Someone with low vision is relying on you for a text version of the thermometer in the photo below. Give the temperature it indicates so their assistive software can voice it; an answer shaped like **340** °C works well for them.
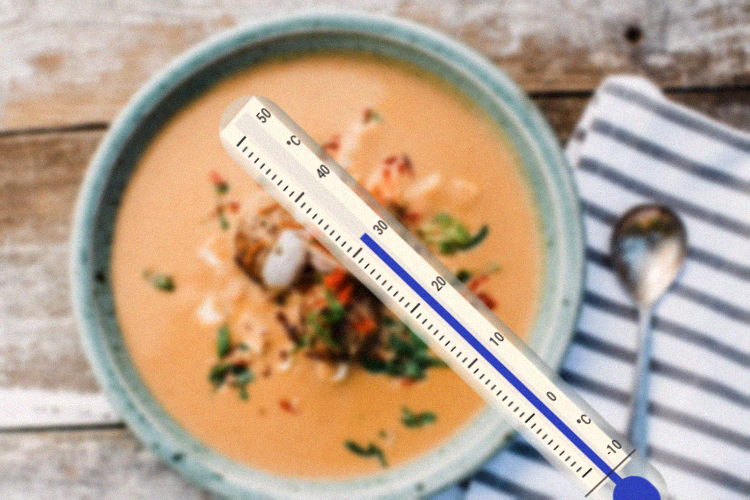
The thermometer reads **31** °C
